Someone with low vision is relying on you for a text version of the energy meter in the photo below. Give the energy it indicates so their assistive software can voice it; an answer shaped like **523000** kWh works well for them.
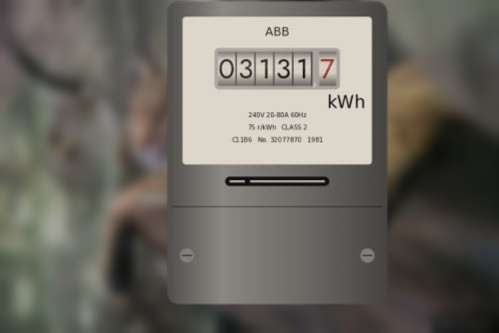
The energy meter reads **3131.7** kWh
